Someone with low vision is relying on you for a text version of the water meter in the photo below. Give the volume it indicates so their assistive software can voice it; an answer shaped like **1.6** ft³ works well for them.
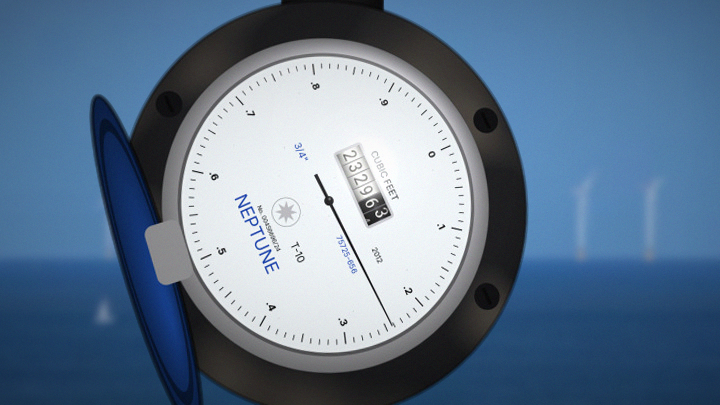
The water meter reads **232963.24** ft³
